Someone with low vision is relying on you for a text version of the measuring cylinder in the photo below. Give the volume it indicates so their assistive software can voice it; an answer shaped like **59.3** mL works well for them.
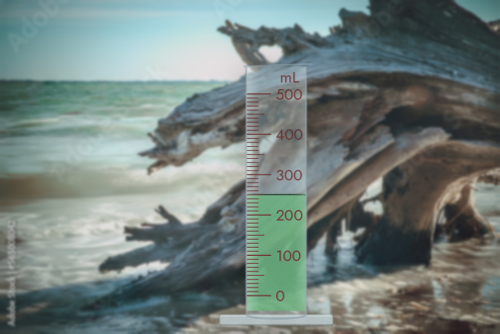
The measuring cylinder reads **250** mL
